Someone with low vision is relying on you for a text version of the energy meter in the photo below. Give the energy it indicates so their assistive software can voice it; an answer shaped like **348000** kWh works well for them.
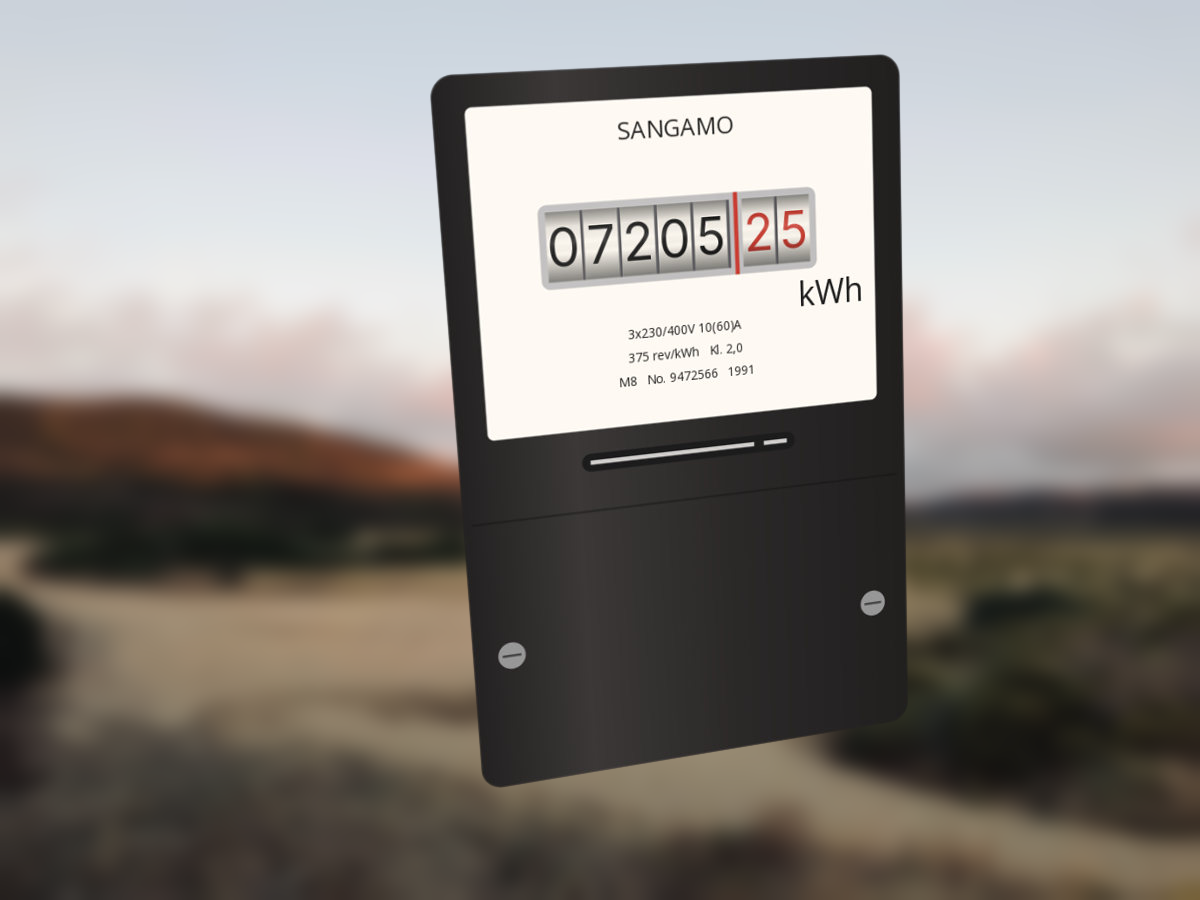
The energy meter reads **7205.25** kWh
